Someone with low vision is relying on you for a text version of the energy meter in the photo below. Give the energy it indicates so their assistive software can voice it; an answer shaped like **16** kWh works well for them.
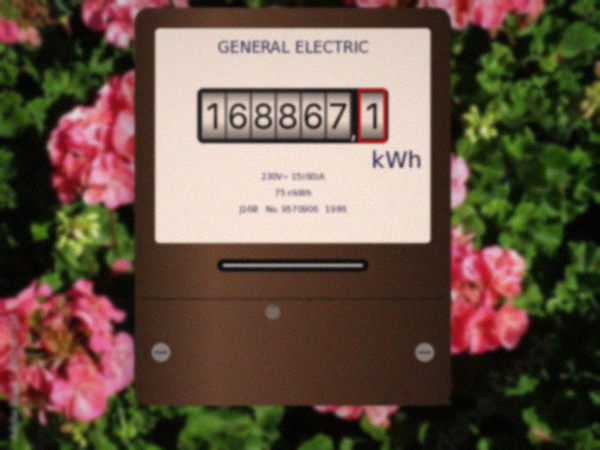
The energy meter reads **168867.1** kWh
